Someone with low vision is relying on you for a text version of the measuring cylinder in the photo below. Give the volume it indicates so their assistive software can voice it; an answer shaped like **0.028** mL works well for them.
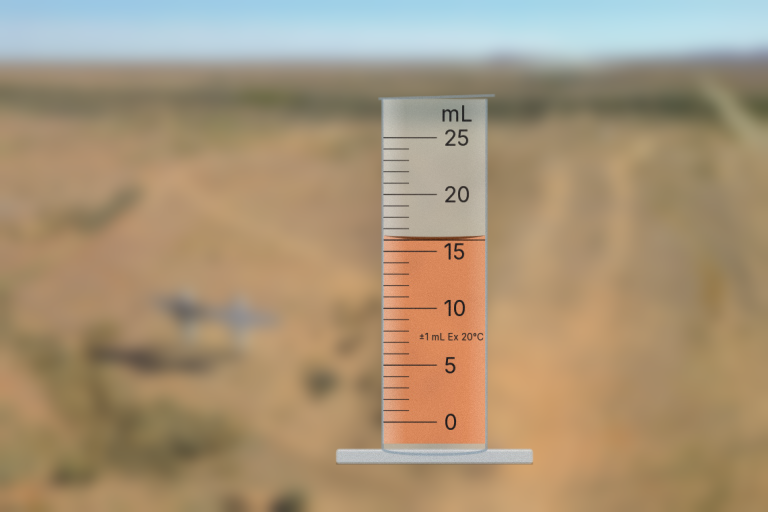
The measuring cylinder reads **16** mL
